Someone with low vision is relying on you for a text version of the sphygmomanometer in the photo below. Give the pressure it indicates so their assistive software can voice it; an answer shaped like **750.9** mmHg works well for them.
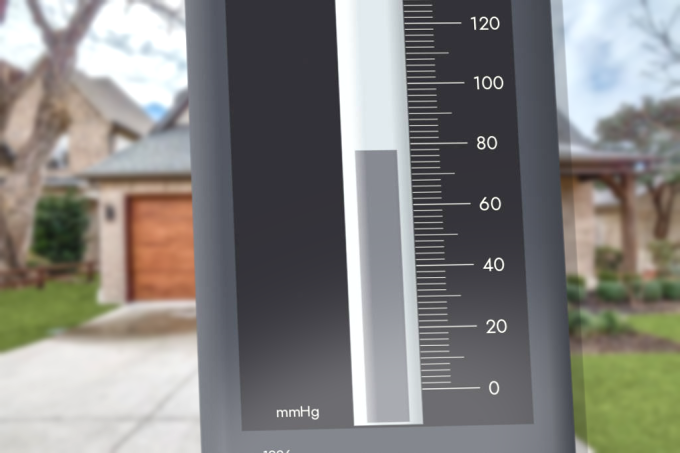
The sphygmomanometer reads **78** mmHg
